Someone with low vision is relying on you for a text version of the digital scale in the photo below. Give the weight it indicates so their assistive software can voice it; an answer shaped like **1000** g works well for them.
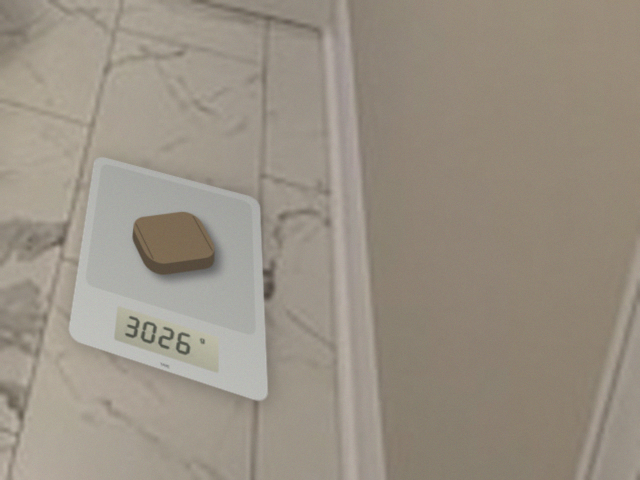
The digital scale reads **3026** g
